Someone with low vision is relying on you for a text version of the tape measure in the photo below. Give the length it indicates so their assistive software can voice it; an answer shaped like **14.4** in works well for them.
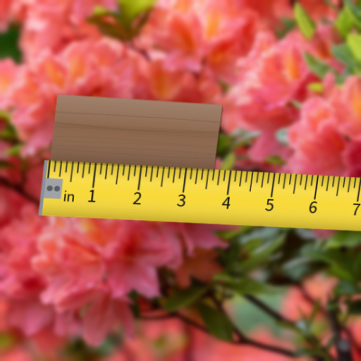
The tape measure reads **3.625** in
